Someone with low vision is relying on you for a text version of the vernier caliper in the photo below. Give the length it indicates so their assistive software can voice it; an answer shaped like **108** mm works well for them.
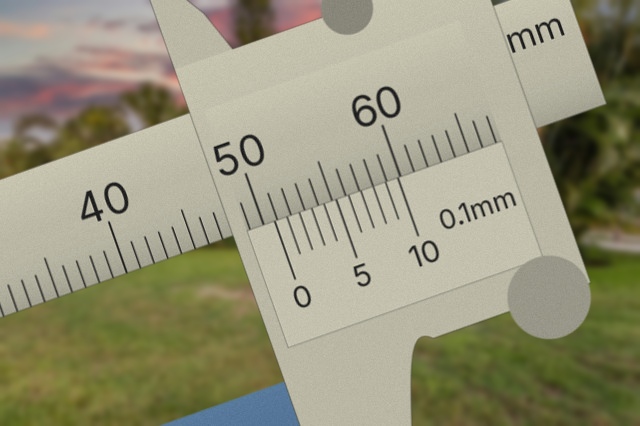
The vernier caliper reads **50.8** mm
